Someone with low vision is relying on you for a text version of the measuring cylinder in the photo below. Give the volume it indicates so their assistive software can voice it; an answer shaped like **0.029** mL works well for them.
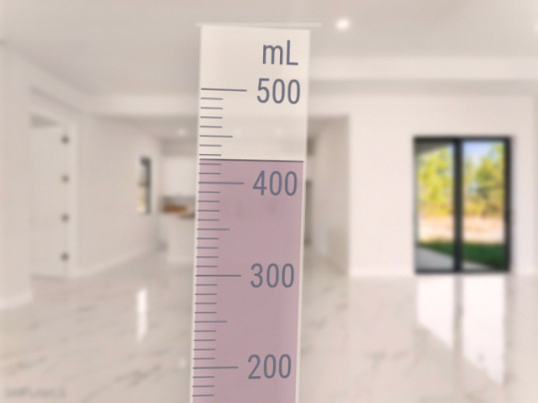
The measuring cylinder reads **425** mL
